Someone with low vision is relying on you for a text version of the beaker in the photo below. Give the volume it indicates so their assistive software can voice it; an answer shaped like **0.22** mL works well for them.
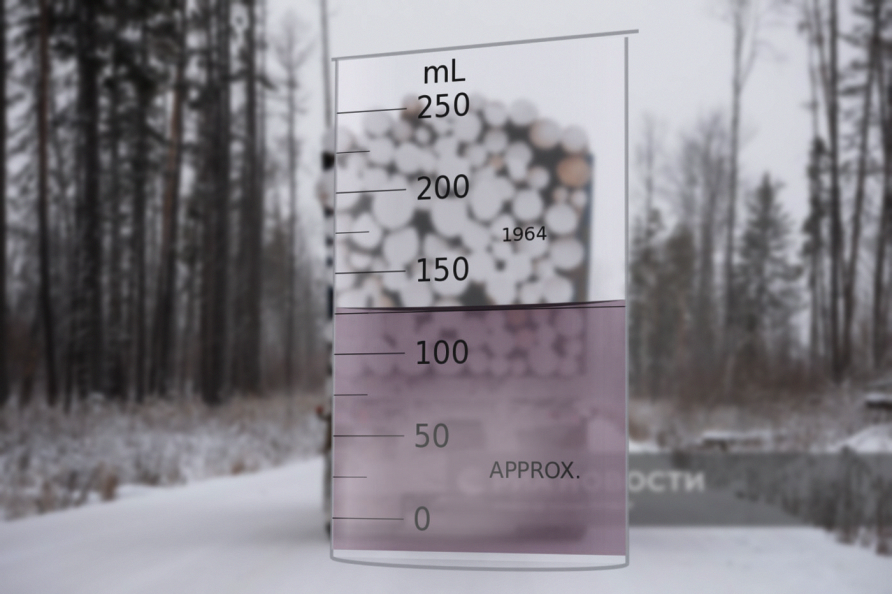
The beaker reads **125** mL
